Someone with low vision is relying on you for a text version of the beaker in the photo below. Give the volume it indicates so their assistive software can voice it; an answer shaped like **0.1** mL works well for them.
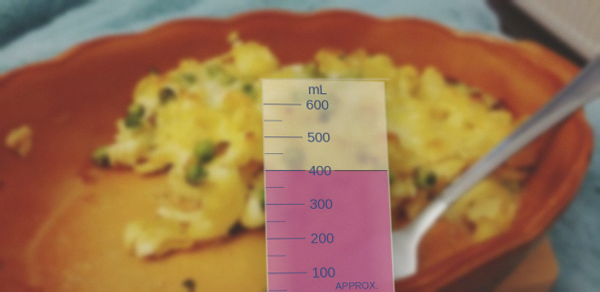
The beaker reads **400** mL
